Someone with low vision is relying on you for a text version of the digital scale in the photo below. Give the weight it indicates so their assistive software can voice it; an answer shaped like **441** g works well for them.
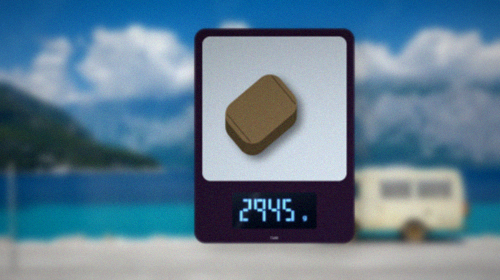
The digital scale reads **2945** g
